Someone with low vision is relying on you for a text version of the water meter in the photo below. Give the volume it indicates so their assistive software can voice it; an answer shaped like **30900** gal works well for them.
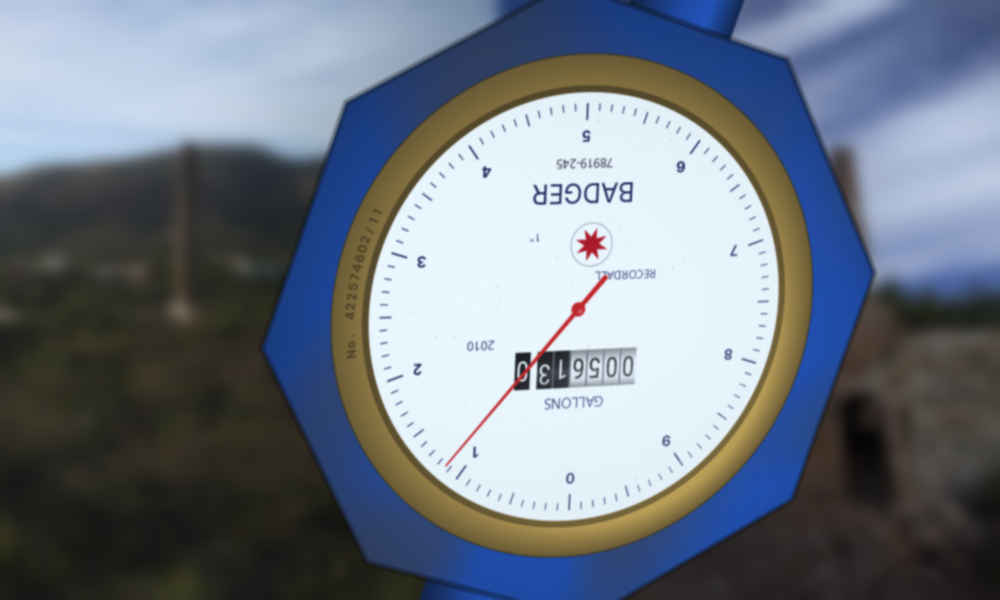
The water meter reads **56131.1** gal
